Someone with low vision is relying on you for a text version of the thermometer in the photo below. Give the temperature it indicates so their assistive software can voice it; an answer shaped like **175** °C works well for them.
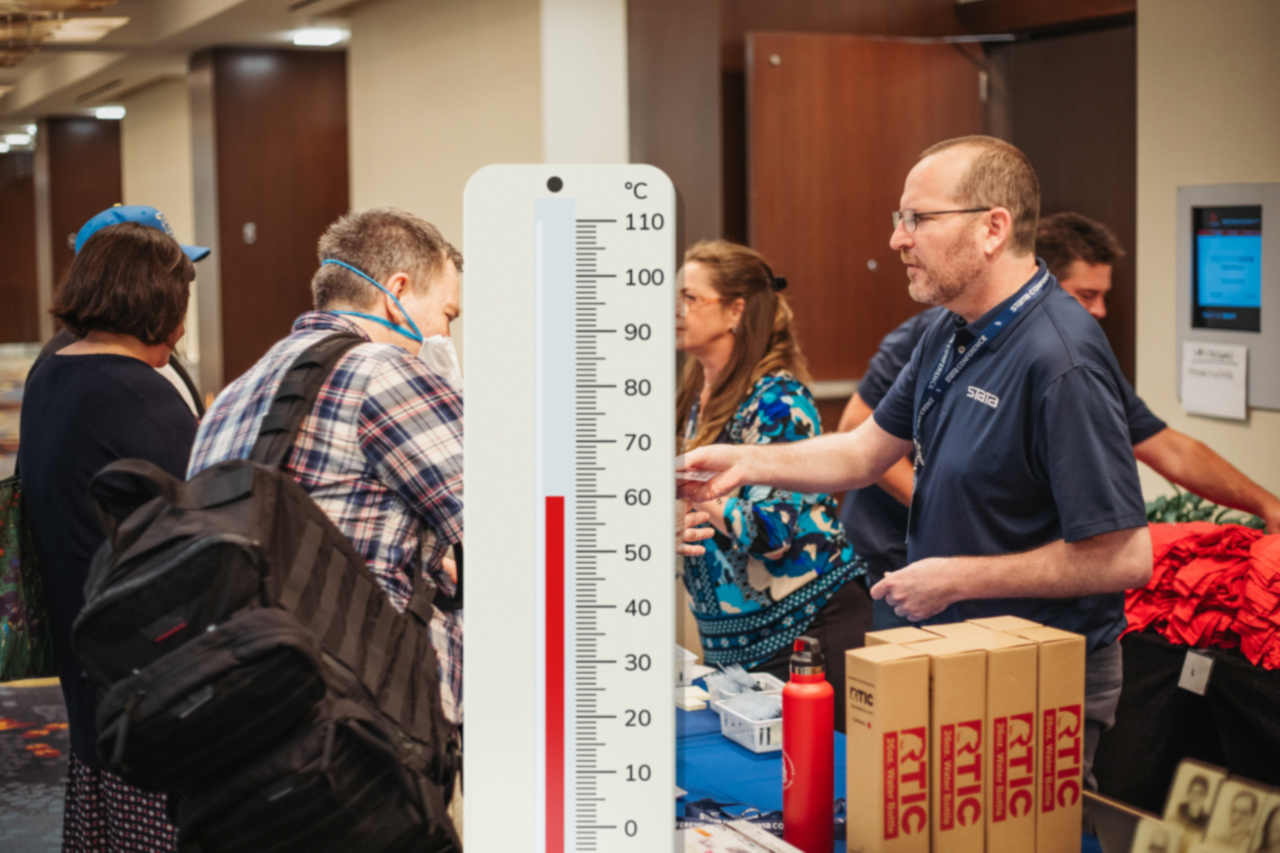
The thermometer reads **60** °C
